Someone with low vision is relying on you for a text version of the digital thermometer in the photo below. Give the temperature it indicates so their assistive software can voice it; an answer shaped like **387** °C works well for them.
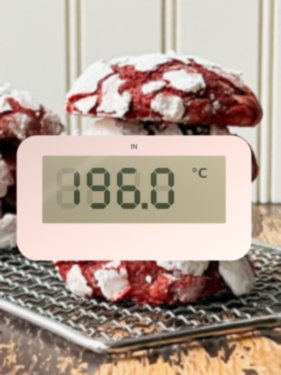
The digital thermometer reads **196.0** °C
